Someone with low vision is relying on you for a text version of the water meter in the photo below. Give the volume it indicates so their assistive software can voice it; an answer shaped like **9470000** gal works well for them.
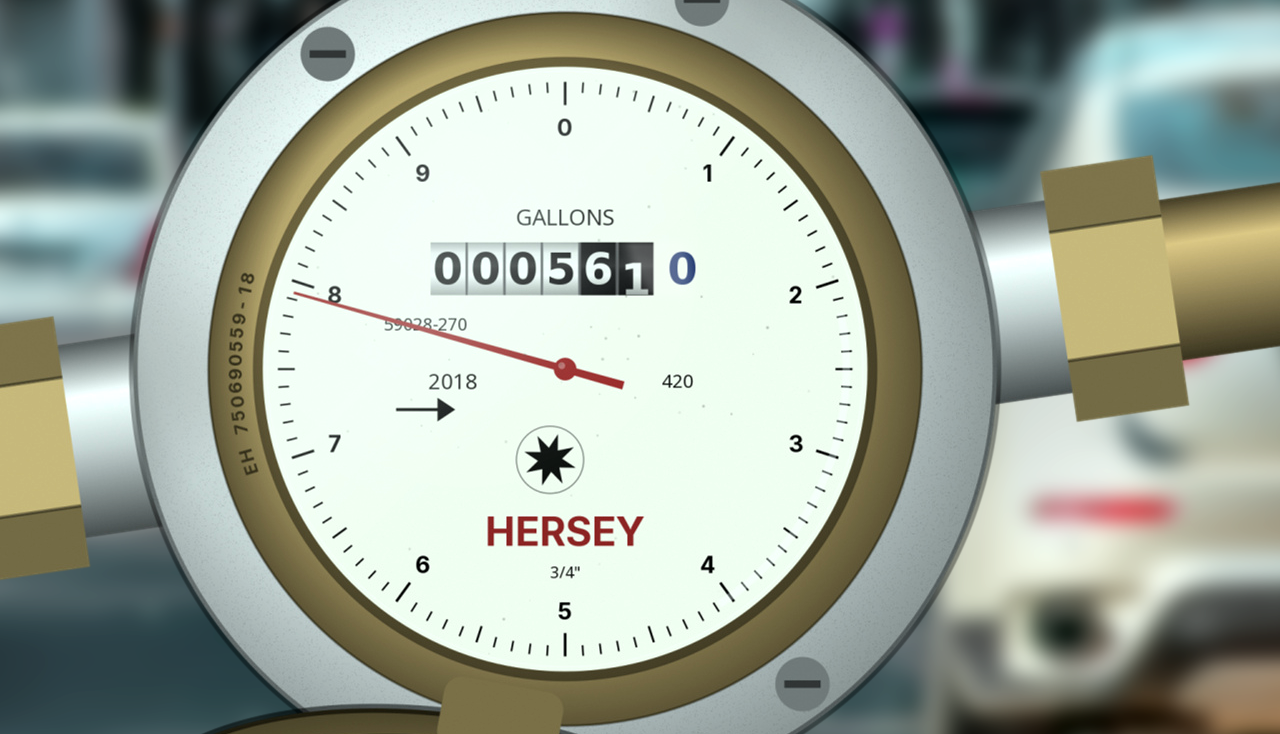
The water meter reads **5607.9** gal
